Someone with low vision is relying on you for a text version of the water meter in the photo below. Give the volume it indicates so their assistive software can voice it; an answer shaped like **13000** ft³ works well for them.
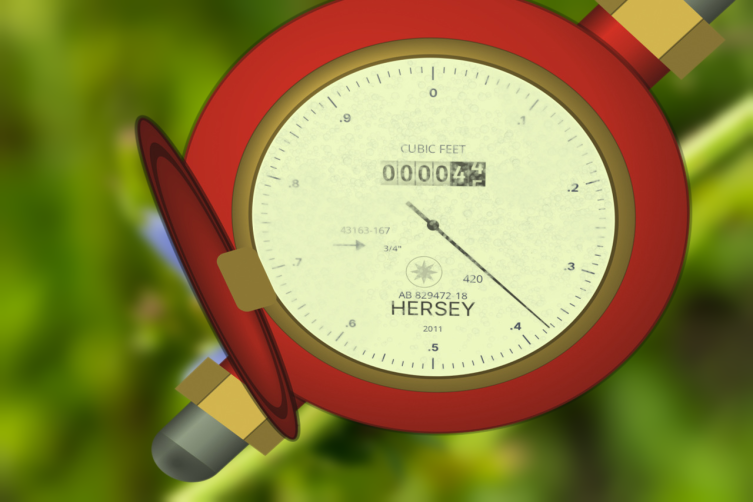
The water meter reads **44.37** ft³
